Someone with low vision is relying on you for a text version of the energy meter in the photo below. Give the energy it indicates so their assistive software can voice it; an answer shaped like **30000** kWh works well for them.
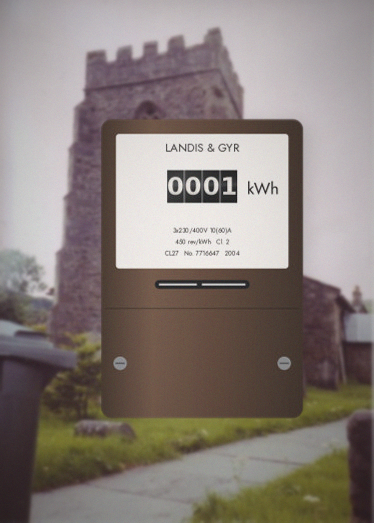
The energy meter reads **1** kWh
